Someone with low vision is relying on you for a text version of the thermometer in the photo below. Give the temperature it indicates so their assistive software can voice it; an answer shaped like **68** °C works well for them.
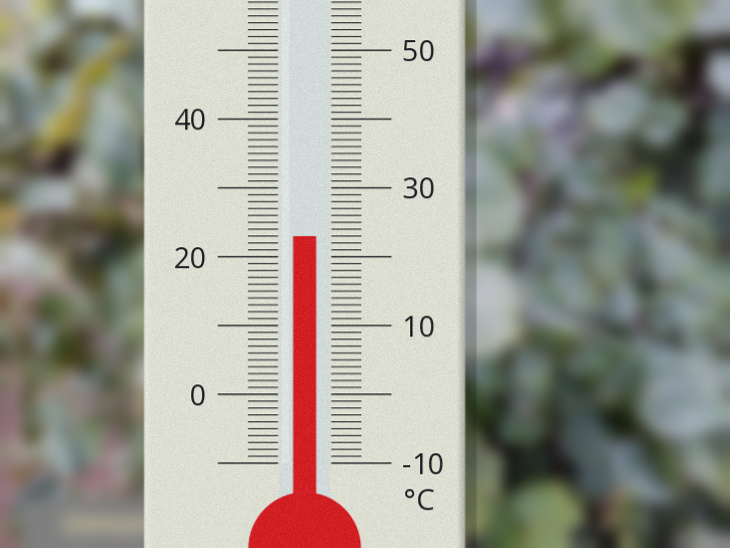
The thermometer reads **23** °C
